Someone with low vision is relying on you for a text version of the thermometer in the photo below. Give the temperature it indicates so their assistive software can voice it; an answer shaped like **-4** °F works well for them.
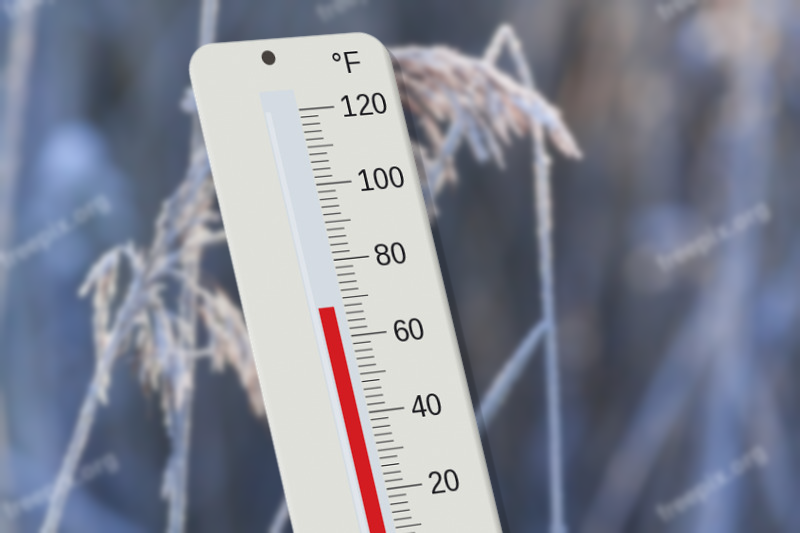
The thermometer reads **68** °F
